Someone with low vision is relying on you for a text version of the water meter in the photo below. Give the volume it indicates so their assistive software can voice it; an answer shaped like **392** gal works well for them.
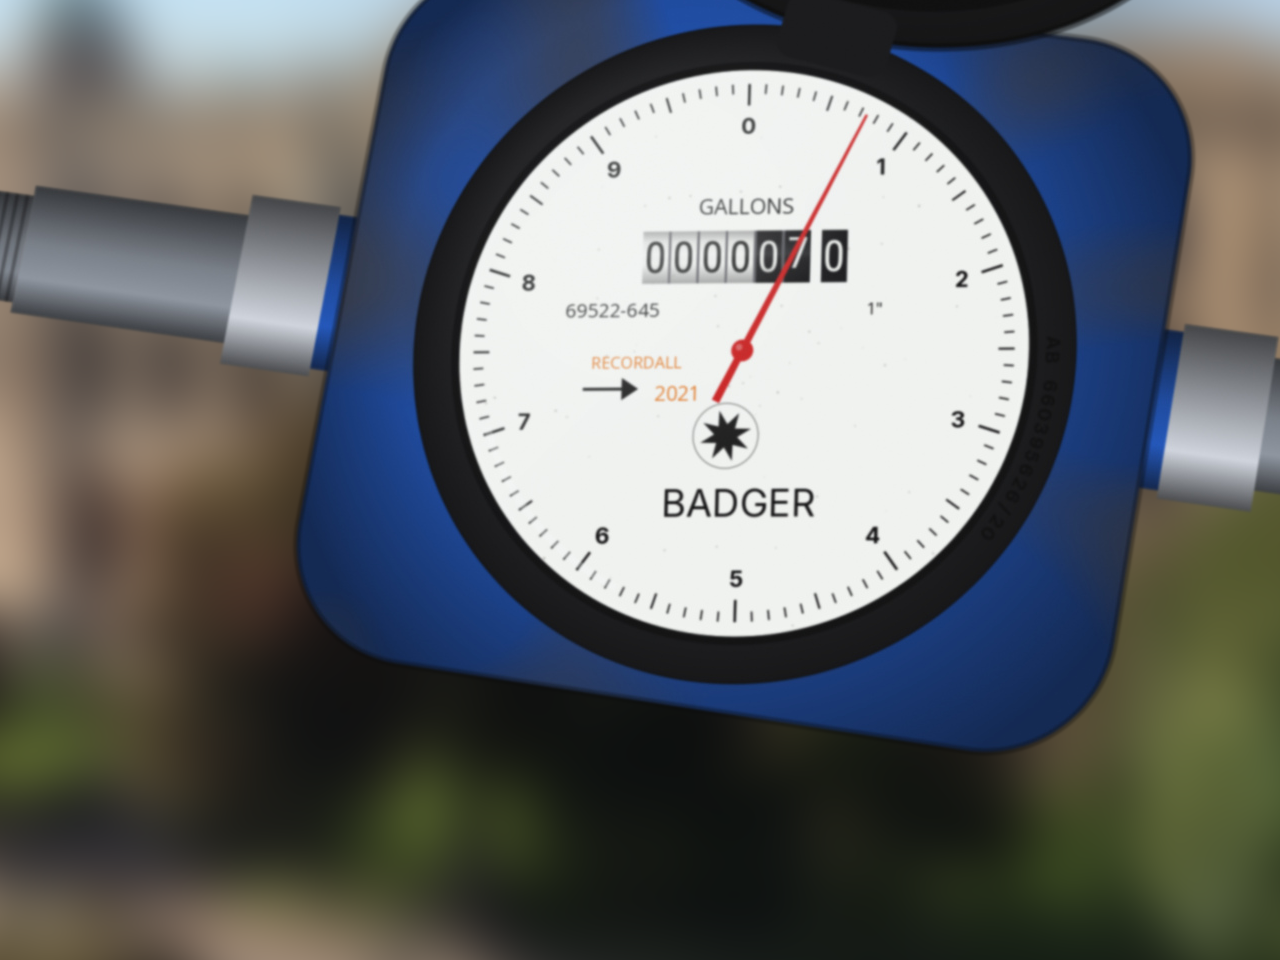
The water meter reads **70.7** gal
